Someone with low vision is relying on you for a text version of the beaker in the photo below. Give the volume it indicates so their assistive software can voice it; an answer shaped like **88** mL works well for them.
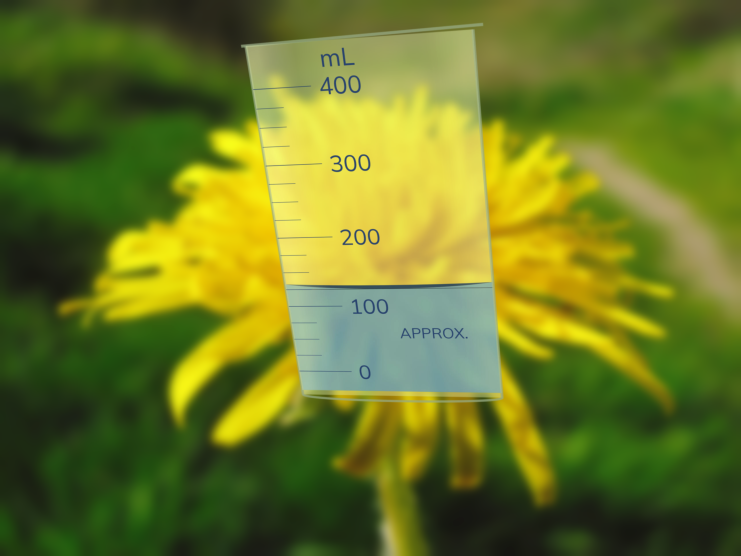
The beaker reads **125** mL
